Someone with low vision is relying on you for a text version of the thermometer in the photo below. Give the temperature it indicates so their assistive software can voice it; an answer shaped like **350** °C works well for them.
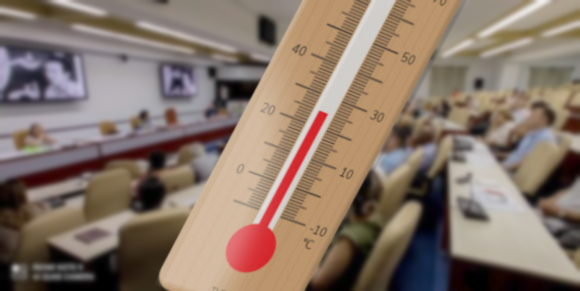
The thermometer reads **25** °C
